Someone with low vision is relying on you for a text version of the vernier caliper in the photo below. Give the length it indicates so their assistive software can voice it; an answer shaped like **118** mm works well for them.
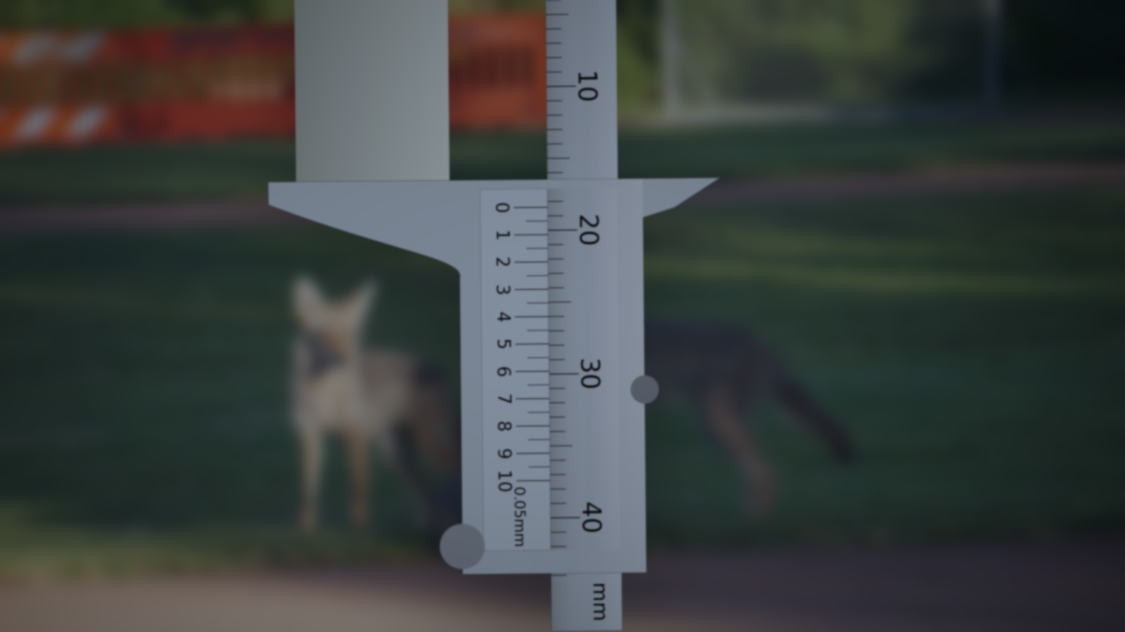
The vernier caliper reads **18.4** mm
